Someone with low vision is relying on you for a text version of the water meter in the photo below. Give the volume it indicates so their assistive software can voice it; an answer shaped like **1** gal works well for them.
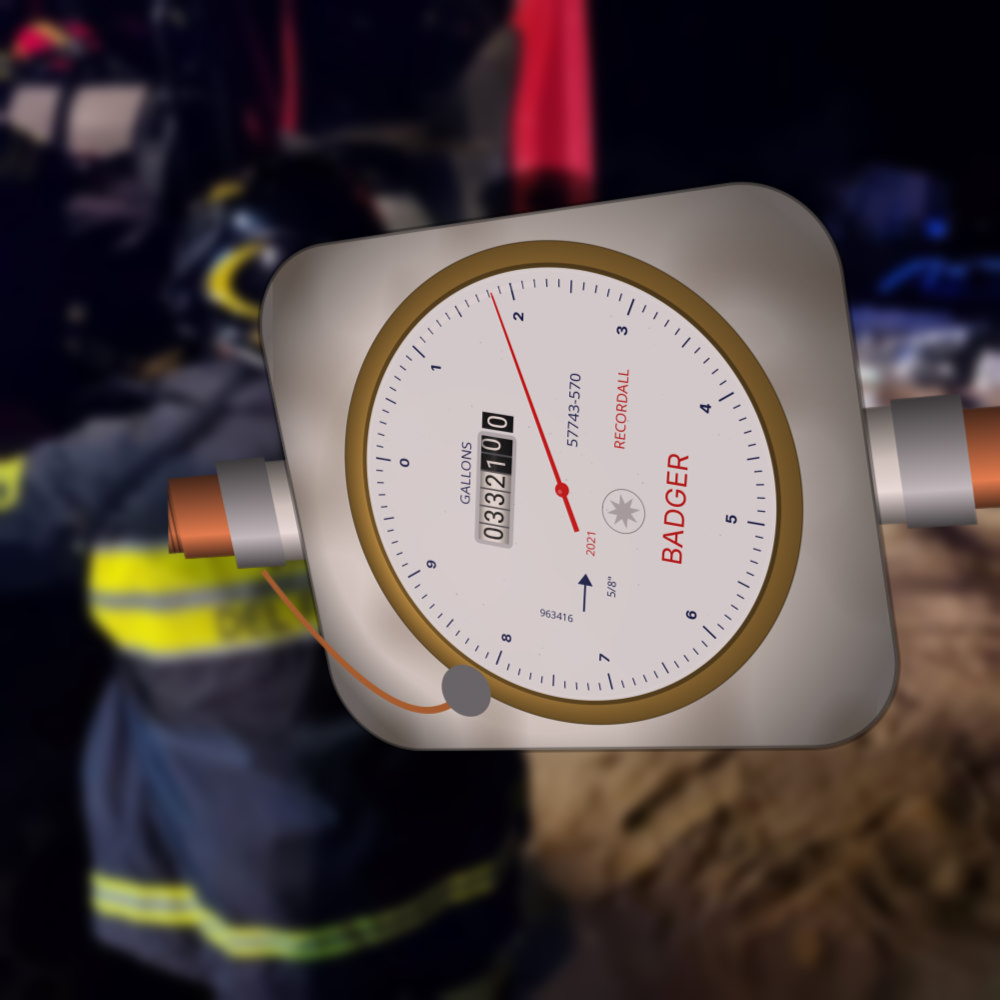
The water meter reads **332101.8** gal
